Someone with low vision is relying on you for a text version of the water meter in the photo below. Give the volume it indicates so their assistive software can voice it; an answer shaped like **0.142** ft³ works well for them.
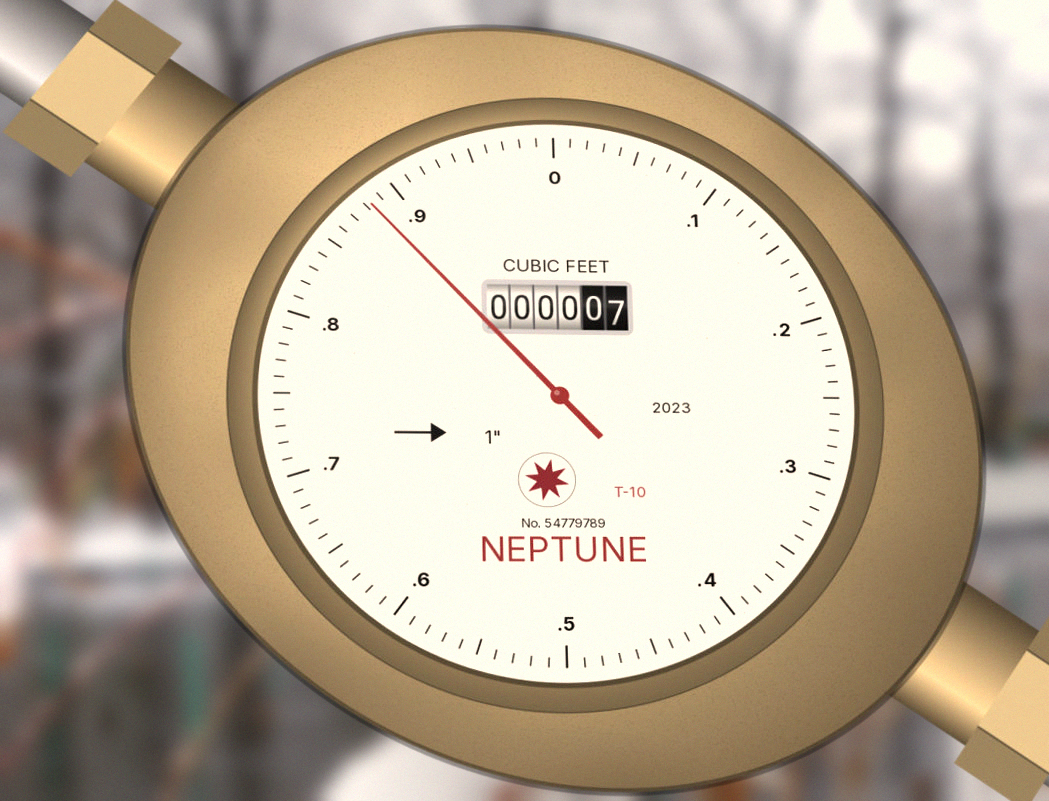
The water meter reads **6.88** ft³
